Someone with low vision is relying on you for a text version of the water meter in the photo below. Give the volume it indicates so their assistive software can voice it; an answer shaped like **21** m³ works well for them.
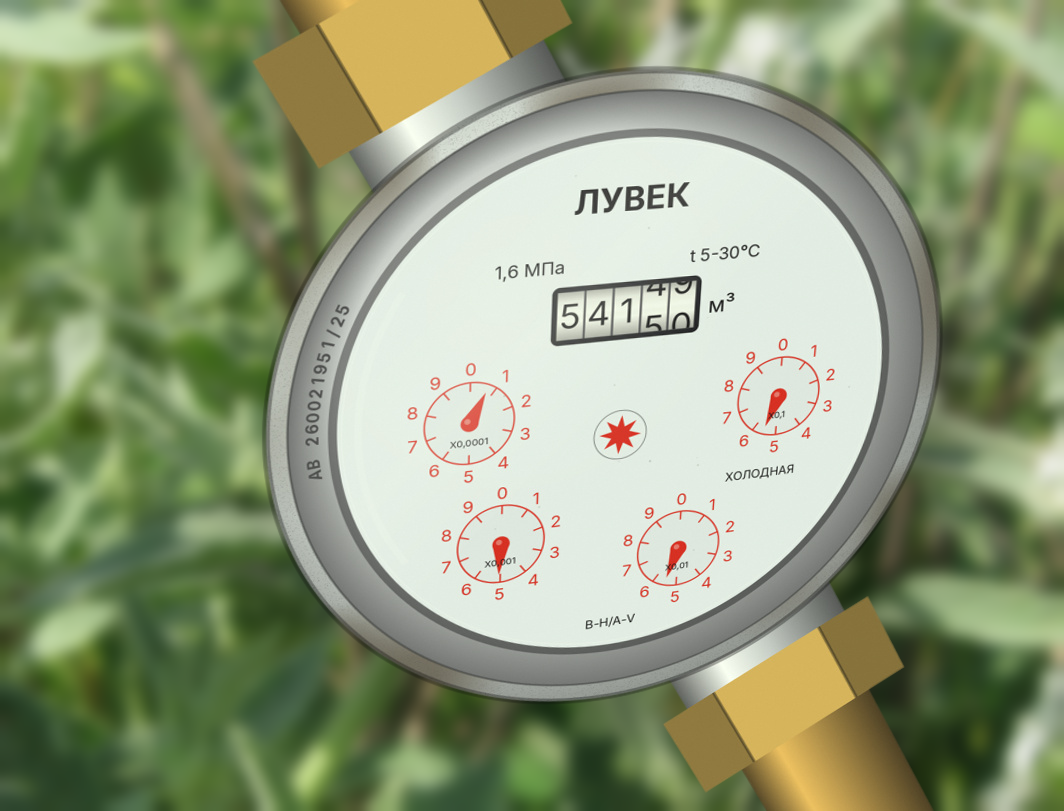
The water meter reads **54149.5550** m³
